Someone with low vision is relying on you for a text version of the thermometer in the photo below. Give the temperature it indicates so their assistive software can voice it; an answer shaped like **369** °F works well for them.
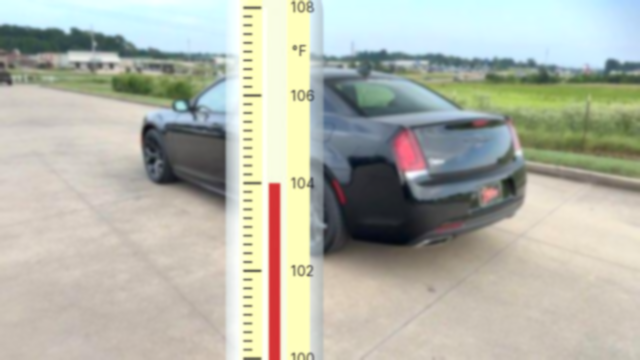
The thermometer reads **104** °F
